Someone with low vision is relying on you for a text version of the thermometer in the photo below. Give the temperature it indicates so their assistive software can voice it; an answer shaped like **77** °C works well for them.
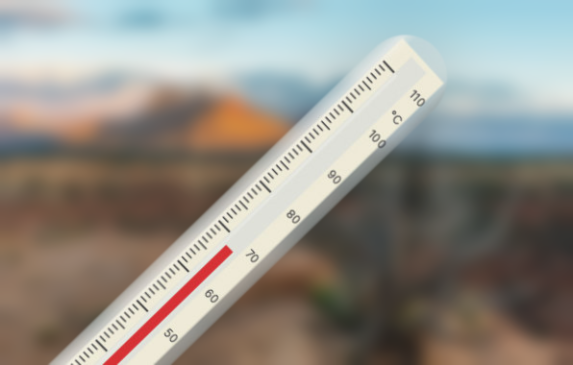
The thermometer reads **68** °C
